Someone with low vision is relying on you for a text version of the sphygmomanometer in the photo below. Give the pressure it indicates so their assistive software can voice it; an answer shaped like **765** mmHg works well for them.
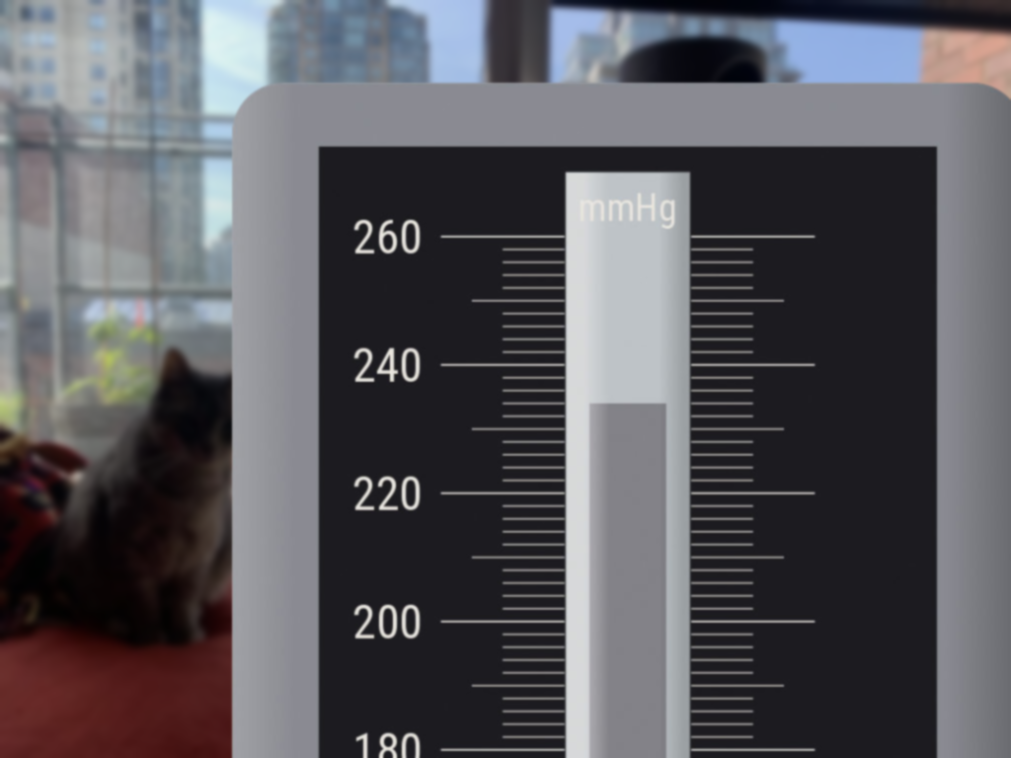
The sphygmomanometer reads **234** mmHg
